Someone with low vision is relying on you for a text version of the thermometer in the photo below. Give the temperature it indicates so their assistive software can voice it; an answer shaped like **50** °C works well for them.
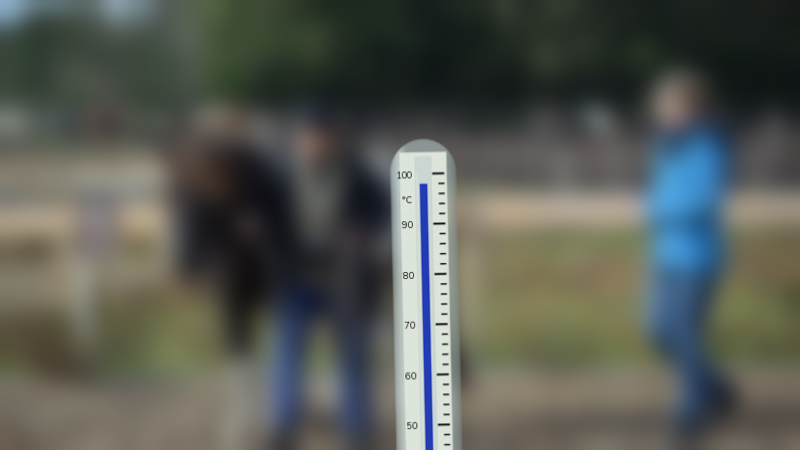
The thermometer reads **98** °C
